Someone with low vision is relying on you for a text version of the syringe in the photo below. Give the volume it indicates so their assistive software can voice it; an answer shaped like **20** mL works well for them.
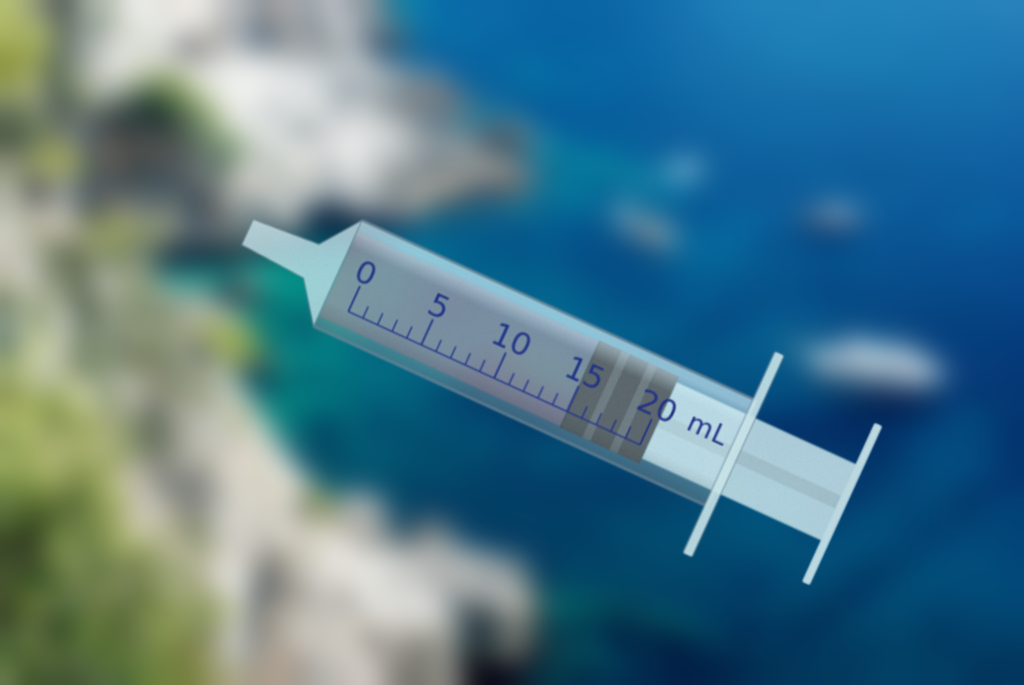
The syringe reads **15** mL
